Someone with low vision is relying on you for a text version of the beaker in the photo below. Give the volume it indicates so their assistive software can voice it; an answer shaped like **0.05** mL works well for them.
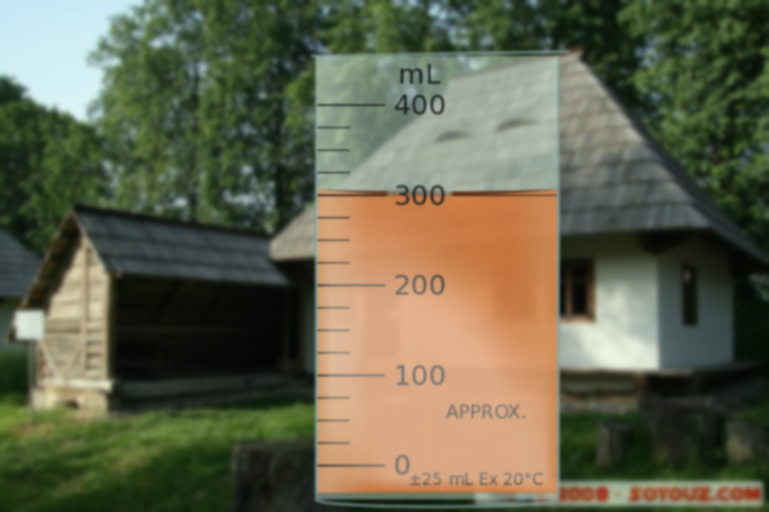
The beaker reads **300** mL
